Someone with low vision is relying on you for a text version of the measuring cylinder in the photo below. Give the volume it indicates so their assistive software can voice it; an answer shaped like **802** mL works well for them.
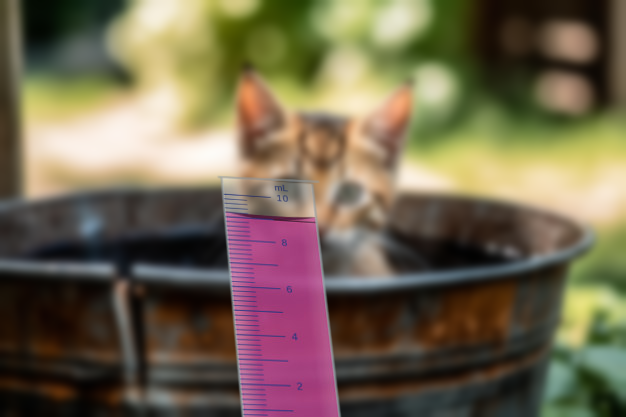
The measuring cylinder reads **9** mL
